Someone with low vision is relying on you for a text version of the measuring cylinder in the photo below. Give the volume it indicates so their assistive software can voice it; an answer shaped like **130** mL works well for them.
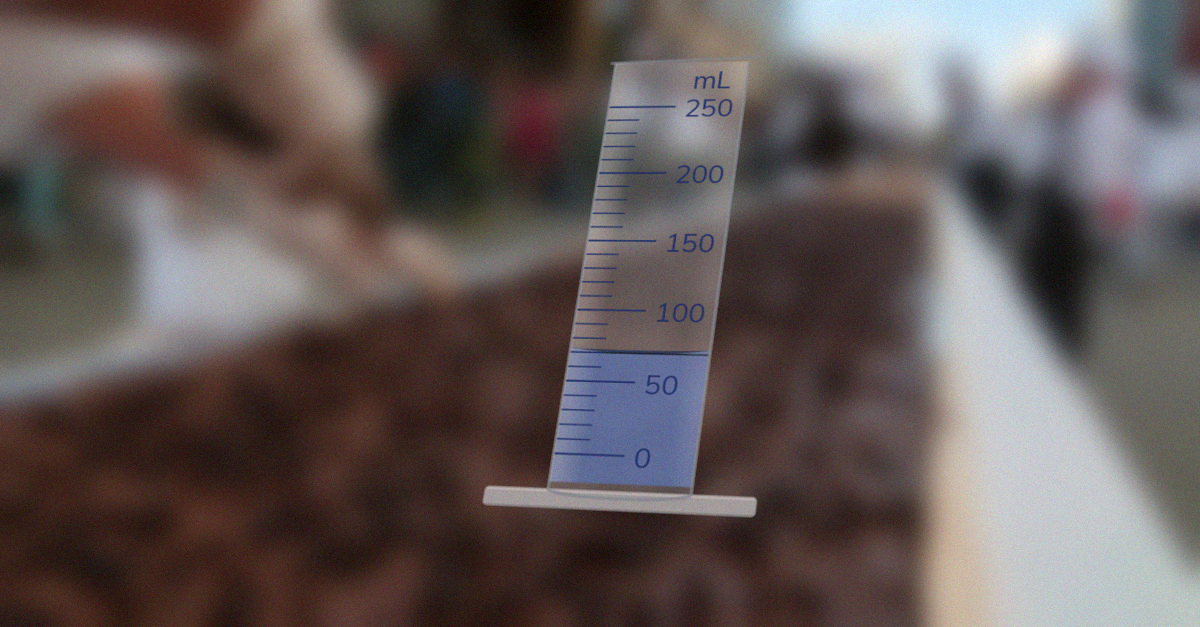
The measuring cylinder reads **70** mL
